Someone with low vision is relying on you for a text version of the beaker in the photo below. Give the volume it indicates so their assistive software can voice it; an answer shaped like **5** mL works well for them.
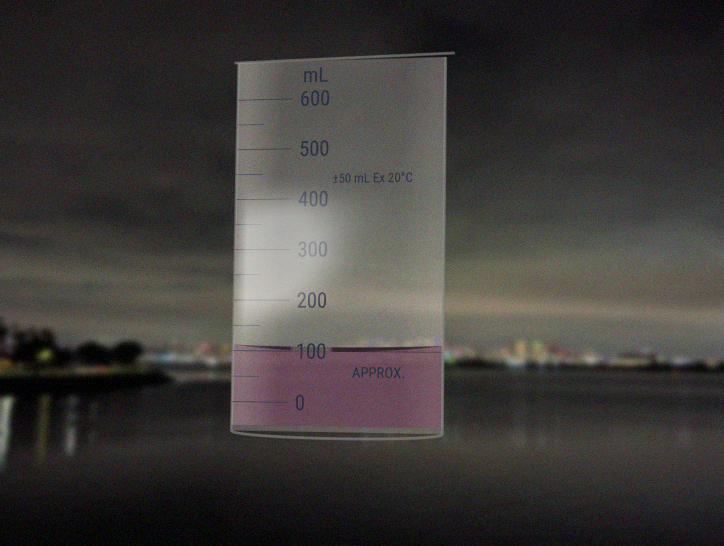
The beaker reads **100** mL
